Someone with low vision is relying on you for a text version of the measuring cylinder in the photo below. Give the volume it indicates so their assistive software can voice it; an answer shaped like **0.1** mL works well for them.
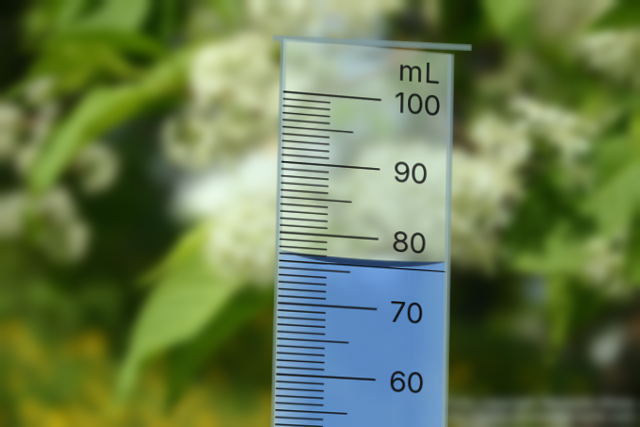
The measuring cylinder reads **76** mL
